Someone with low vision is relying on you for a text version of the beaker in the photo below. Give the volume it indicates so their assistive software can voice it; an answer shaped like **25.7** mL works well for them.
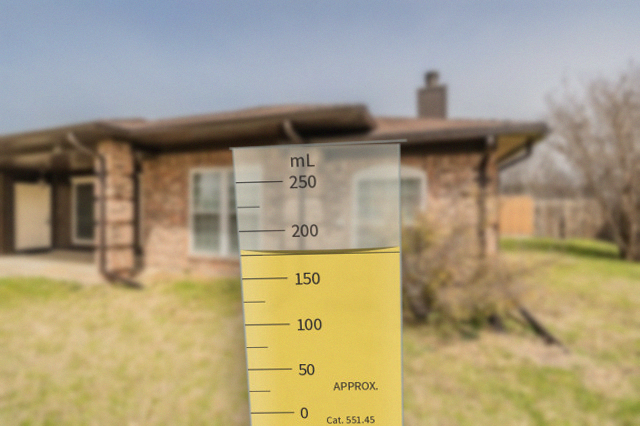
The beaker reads **175** mL
